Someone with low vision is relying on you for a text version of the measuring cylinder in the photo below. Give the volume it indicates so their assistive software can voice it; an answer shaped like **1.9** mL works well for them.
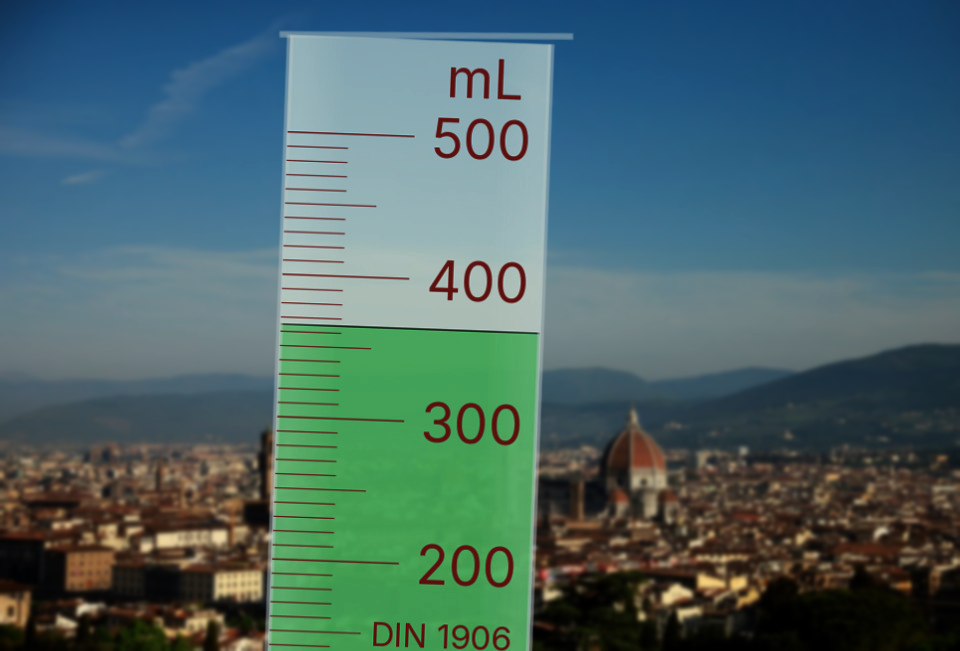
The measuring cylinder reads **365** mL
